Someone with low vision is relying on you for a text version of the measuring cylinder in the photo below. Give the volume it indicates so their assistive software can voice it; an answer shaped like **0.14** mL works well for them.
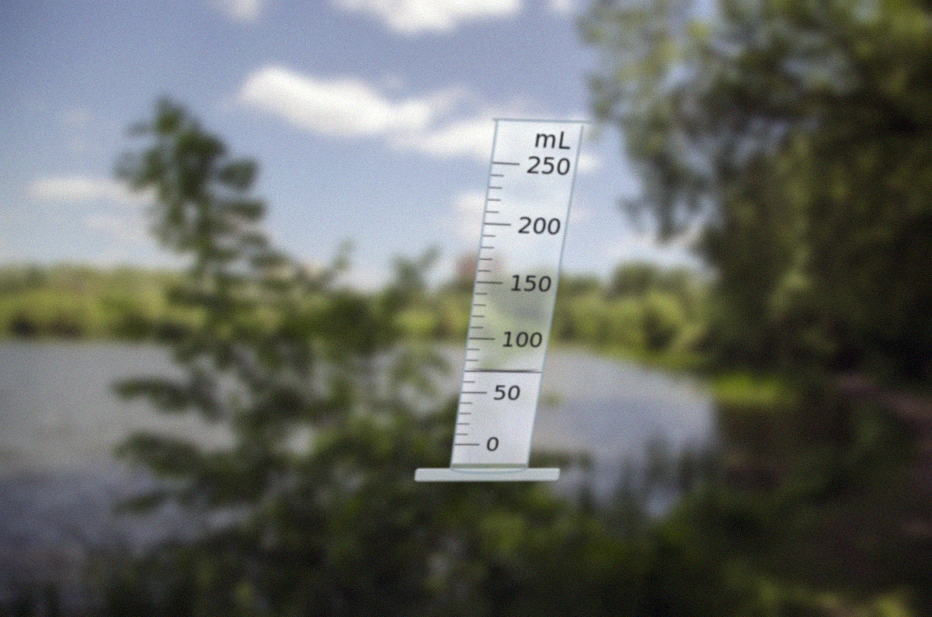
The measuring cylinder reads **70** mL
